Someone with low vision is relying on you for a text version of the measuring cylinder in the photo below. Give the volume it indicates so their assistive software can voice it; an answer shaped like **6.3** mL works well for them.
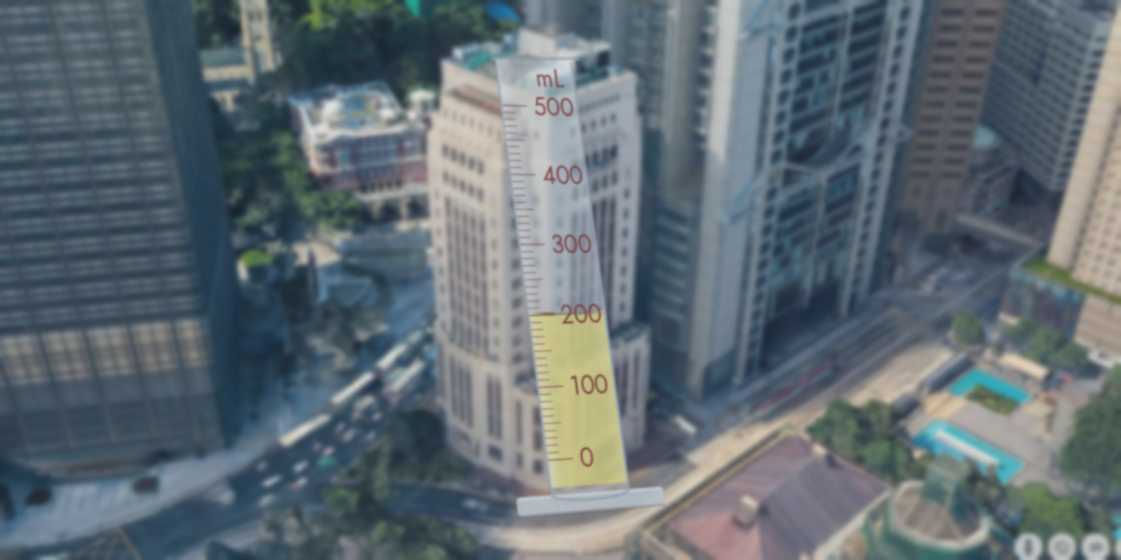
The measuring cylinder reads **200** mL
